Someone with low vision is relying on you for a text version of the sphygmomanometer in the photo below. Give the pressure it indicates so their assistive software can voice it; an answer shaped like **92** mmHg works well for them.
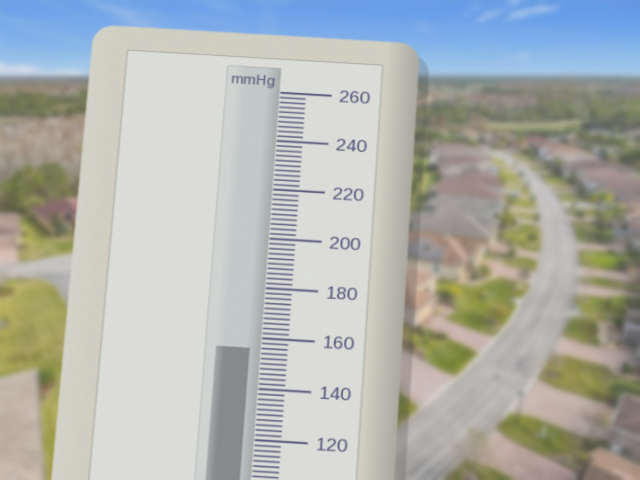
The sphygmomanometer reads **156** mmHg
